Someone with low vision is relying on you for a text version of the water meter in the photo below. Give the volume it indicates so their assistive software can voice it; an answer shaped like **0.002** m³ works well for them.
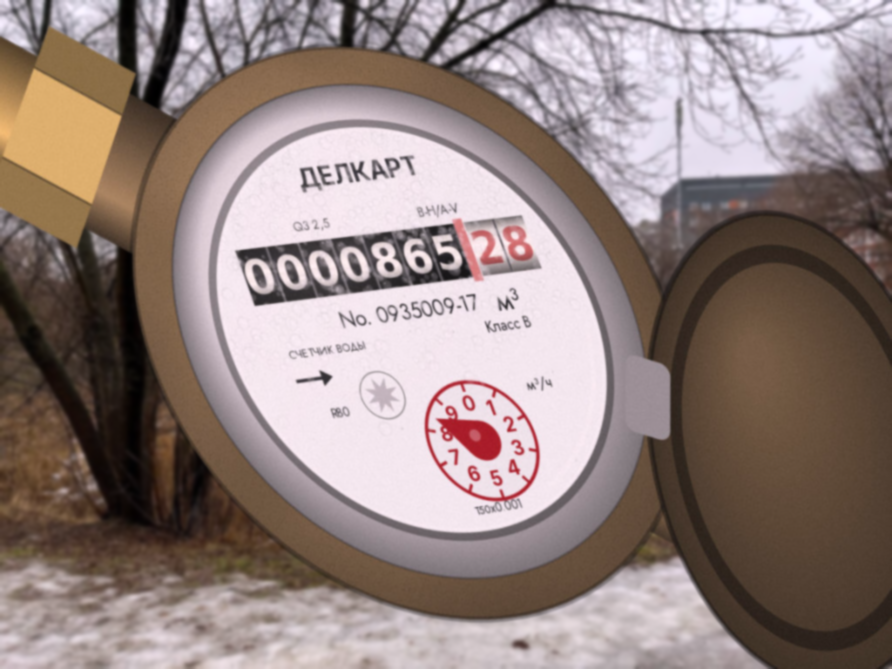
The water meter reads **865.288** m³
